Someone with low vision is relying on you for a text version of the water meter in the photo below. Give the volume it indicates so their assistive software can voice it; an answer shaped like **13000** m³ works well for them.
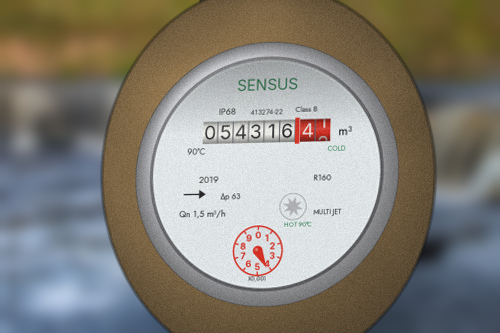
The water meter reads **54316.414** m³
